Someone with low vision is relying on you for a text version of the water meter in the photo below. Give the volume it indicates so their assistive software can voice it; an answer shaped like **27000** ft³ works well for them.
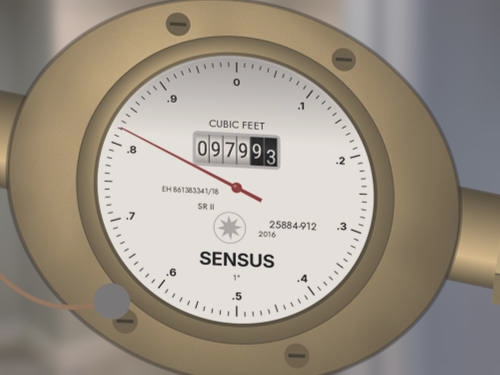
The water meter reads **97992.82** ft³
